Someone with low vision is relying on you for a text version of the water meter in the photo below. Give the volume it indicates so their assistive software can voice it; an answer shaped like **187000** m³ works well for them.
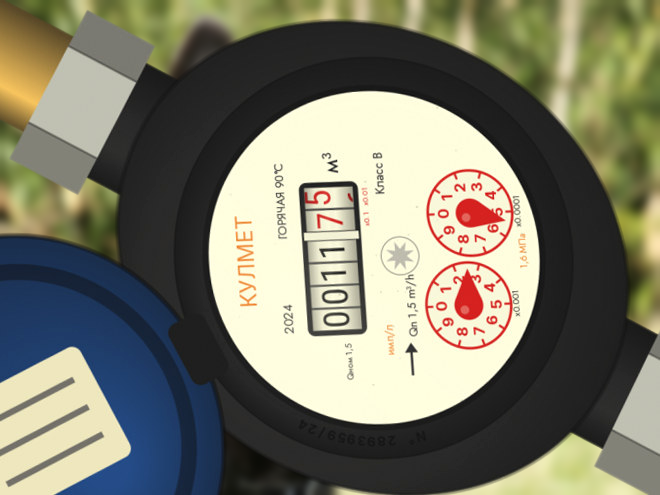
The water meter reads **11.7525** m³
